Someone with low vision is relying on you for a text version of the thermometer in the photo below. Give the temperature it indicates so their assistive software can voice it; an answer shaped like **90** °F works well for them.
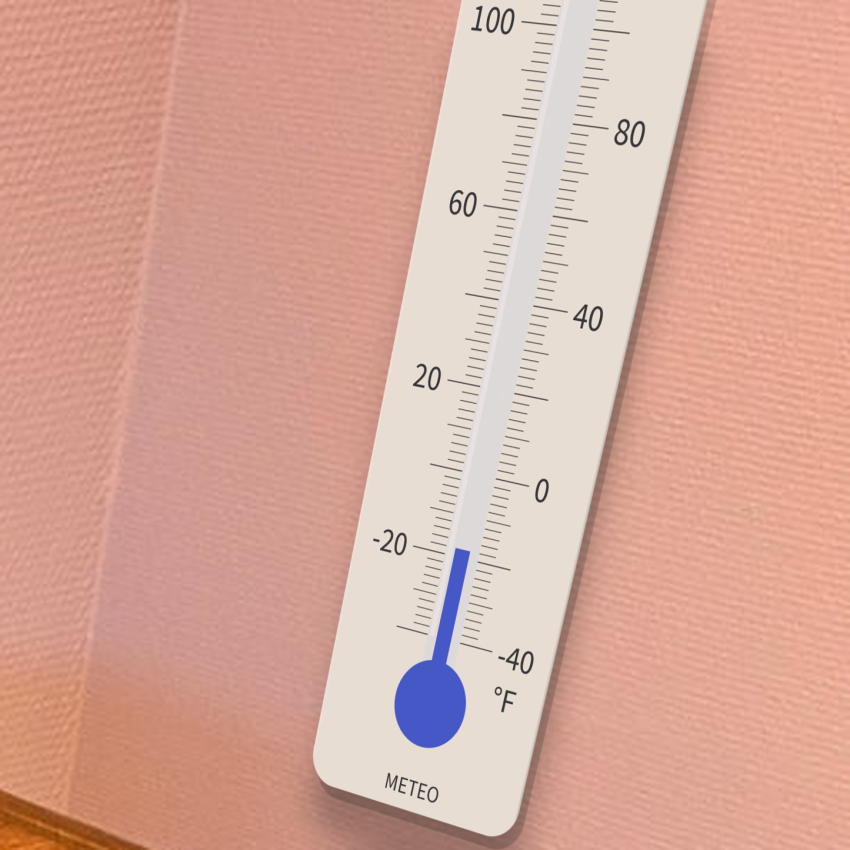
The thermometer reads **-18** °F
